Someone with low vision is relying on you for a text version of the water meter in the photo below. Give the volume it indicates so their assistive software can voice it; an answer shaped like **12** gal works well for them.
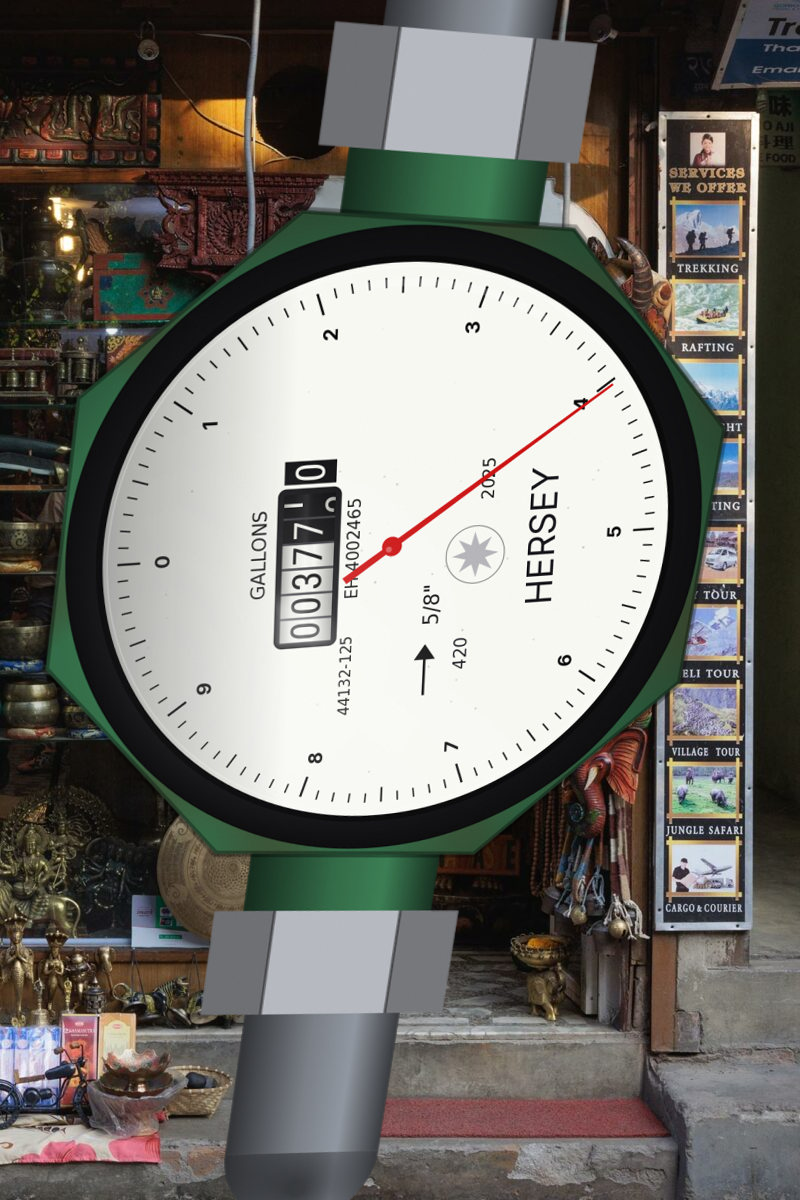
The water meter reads **37714.0** gal
